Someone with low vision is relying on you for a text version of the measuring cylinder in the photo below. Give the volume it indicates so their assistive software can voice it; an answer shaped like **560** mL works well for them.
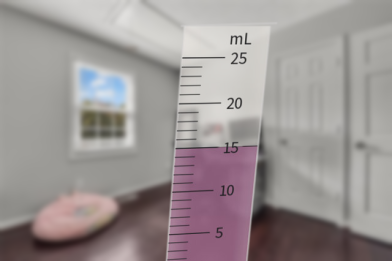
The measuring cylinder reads **15** mL
